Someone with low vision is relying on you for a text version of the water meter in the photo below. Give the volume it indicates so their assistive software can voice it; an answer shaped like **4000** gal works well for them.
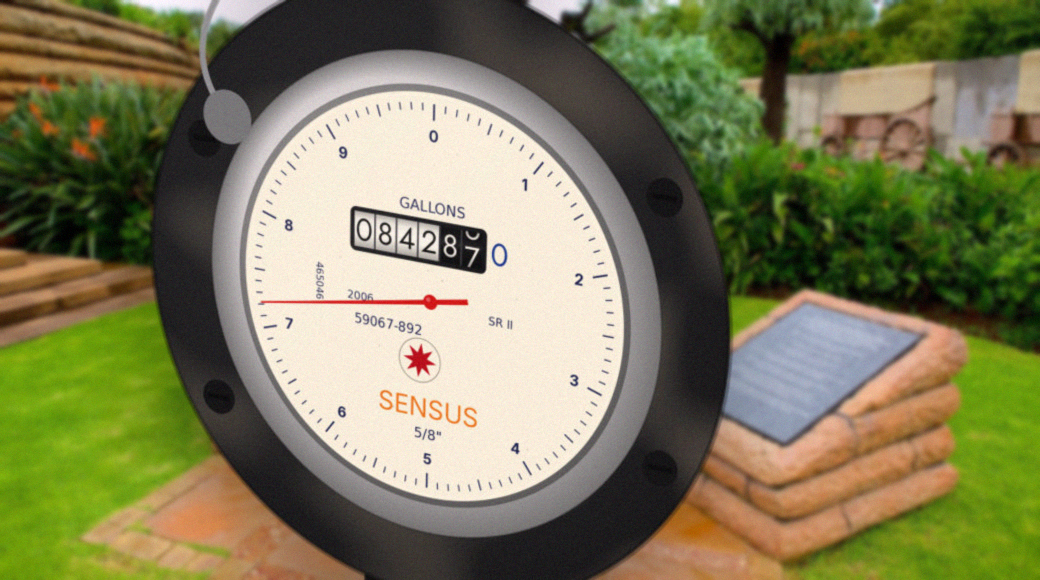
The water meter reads **842867.2** gal
